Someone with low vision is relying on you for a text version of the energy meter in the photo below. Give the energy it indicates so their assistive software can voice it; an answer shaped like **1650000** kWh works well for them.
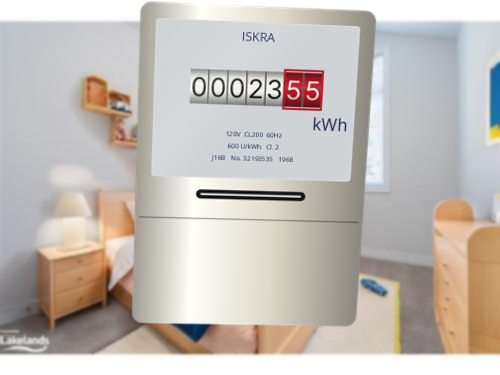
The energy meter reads **23.55** kWh
